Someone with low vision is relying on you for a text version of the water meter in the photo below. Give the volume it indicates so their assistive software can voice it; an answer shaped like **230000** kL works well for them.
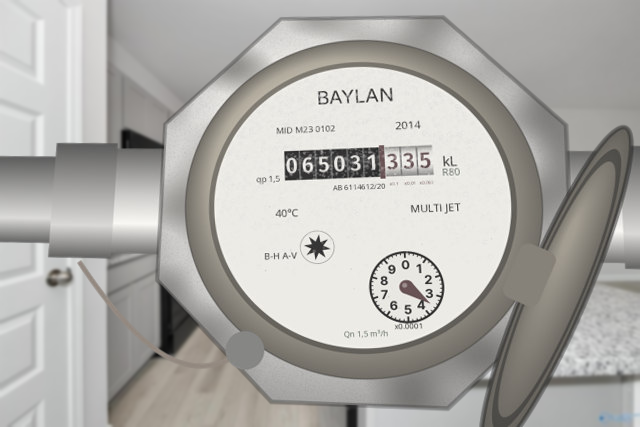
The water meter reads **65031.3353** kL
